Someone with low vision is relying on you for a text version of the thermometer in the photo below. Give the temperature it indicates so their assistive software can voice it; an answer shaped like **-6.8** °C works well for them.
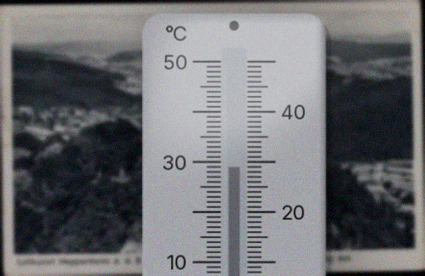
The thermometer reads **29** °C
